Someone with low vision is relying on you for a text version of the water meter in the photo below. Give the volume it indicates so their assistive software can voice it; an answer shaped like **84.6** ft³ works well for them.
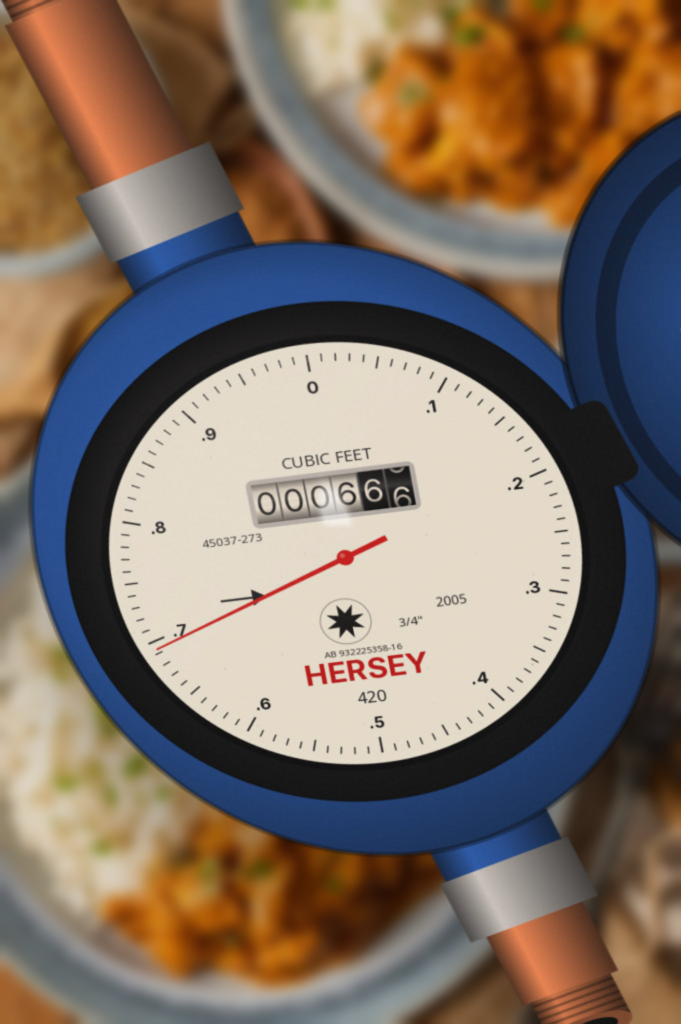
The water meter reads **665.69** ft³
